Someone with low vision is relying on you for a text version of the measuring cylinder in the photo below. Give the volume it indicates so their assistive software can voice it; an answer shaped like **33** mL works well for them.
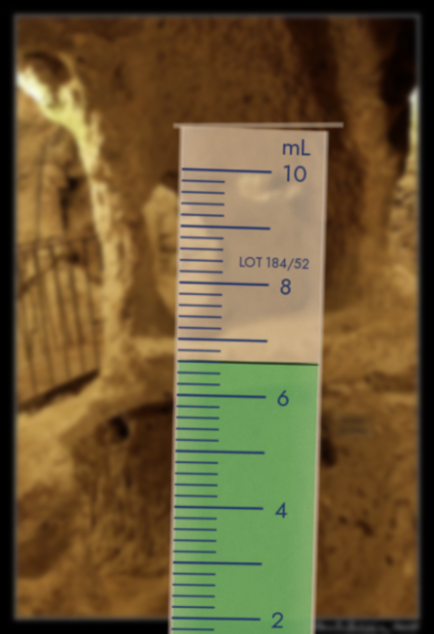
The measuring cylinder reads **6.6** mL
